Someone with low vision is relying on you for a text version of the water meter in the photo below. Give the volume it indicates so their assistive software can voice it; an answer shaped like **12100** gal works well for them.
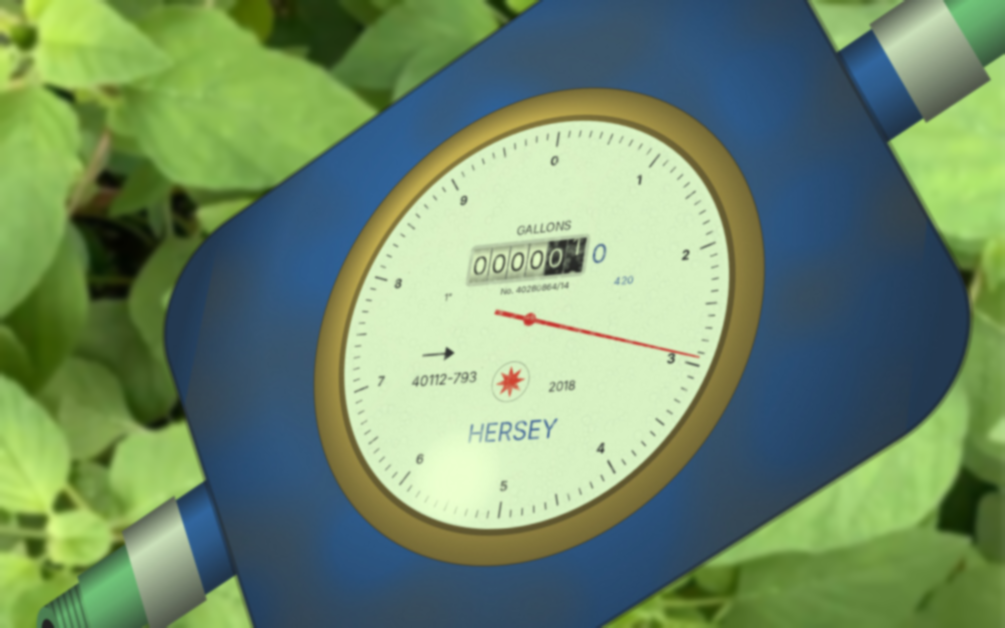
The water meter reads **12.9** gal
